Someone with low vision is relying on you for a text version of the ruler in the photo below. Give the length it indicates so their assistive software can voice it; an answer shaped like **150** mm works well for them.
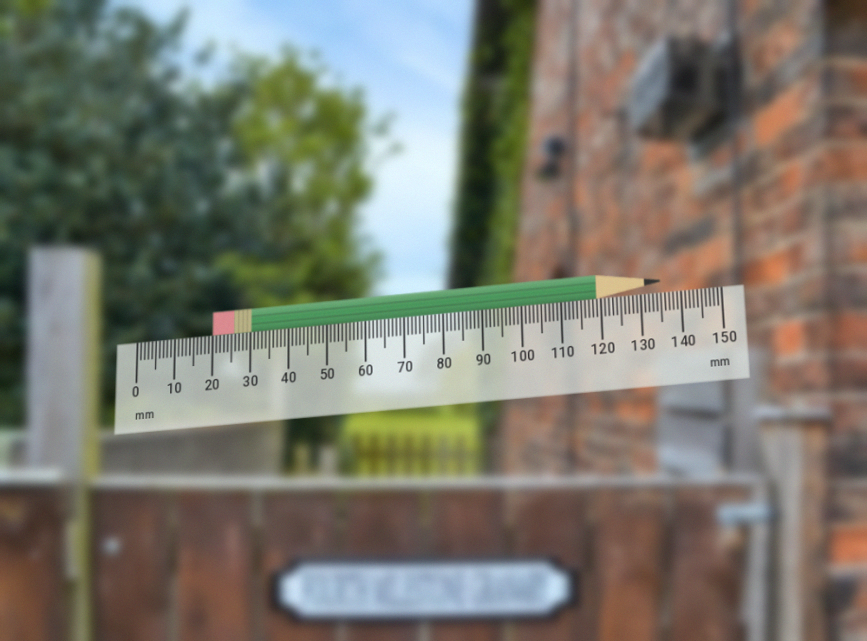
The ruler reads **115** mm
